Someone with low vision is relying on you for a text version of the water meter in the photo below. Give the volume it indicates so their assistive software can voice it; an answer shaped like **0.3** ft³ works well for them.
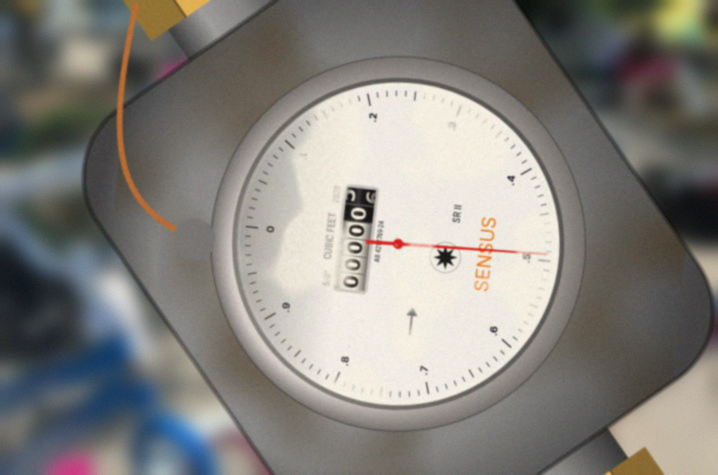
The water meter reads **5.49** ft³
